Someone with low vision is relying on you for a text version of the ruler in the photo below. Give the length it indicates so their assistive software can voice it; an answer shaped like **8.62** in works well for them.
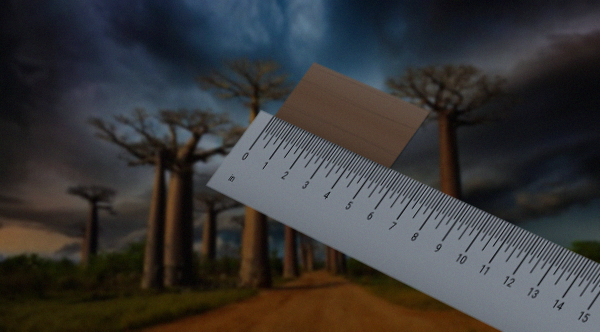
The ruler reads **5.5** in
